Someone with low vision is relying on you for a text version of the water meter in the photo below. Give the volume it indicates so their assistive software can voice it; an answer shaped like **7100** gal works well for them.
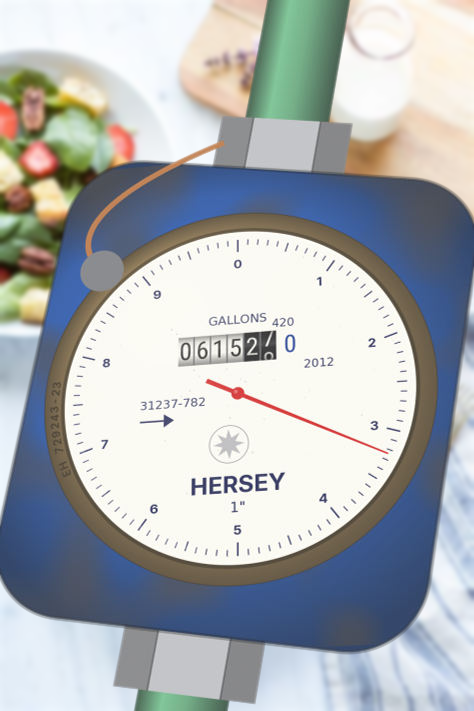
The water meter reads **615273.2** gal
